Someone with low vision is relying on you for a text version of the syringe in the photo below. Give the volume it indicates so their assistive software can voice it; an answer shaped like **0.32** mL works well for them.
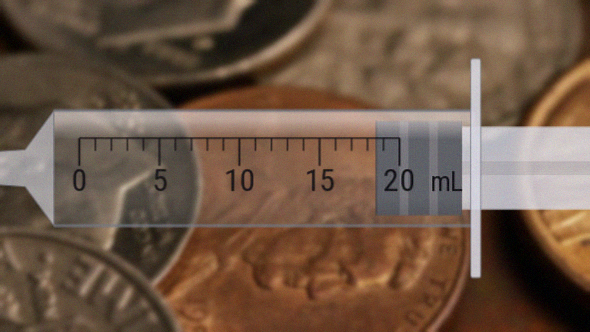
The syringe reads **18.5** mL
